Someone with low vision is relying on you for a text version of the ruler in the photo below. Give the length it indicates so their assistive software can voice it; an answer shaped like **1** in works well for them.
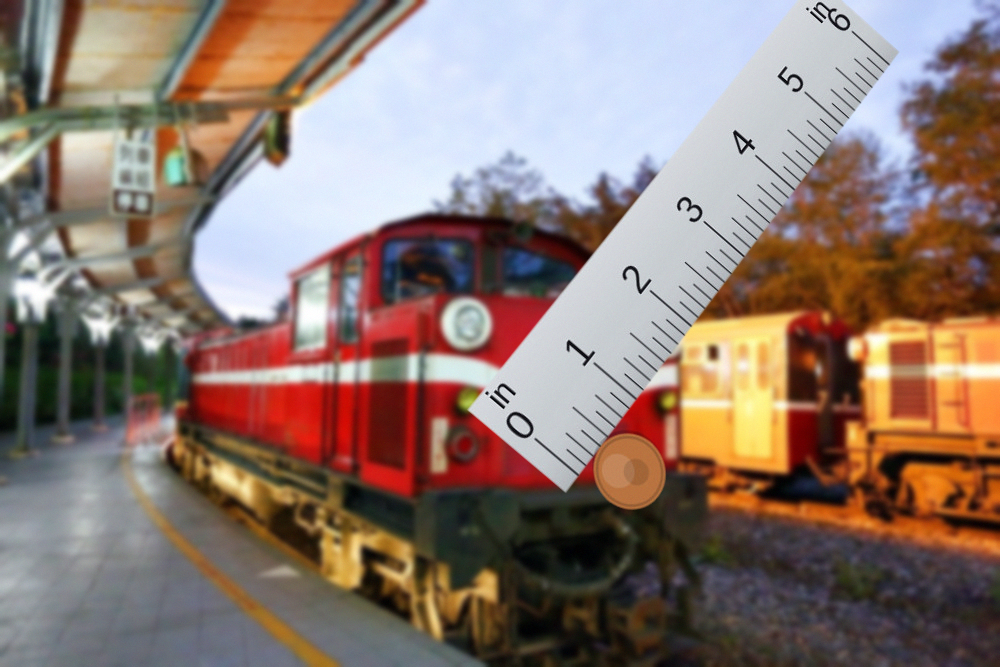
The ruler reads **0.75** in
